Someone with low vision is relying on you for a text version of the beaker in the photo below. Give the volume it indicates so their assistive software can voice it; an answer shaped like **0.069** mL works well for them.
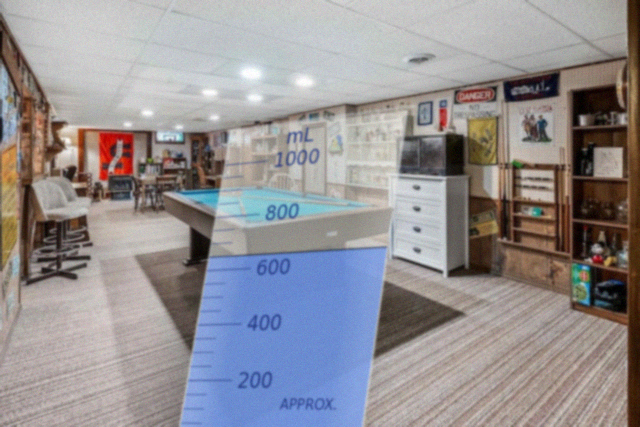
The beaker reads **650** mL
